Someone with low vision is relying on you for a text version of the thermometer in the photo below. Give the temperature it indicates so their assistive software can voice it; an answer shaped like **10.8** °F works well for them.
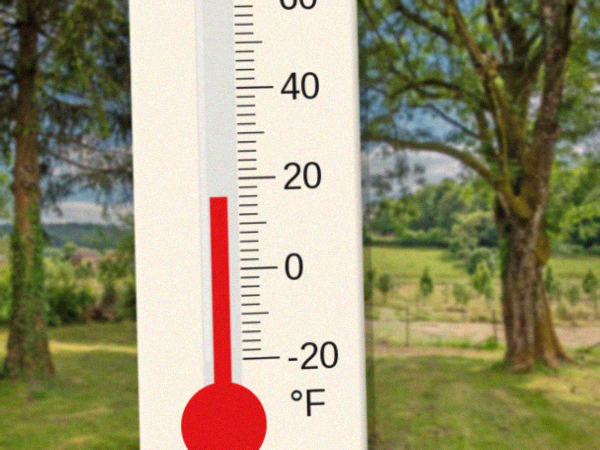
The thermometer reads **16** °F
